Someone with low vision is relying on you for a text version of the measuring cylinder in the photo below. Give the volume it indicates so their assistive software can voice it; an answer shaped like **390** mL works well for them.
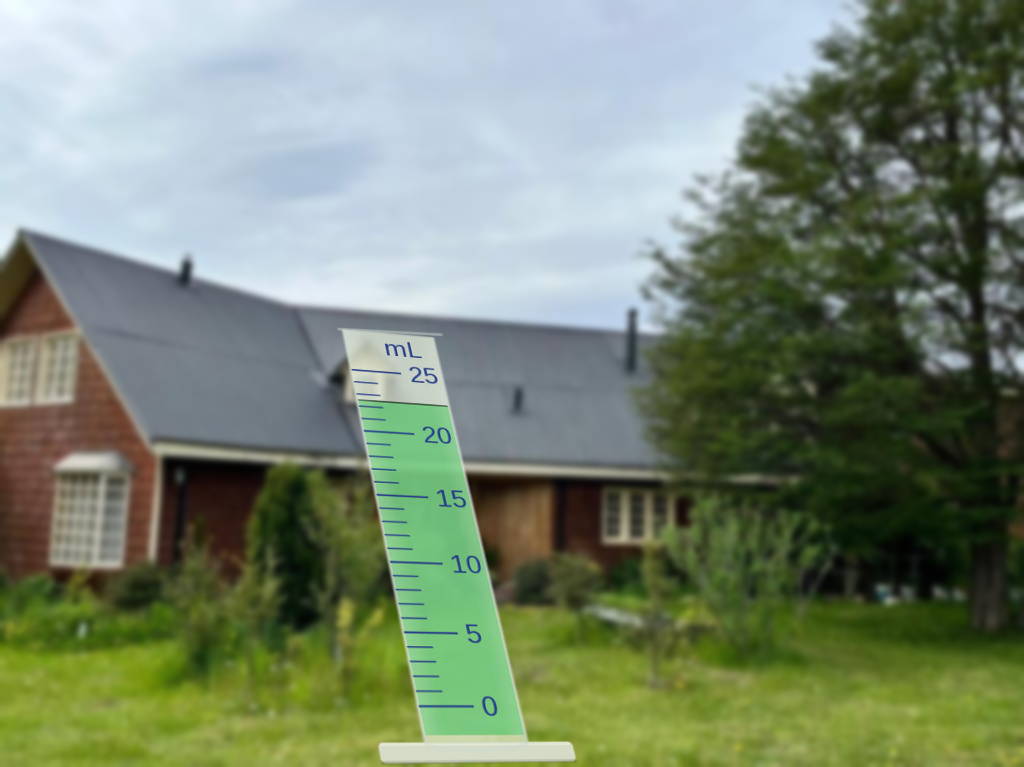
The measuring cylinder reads **22.5** mL
